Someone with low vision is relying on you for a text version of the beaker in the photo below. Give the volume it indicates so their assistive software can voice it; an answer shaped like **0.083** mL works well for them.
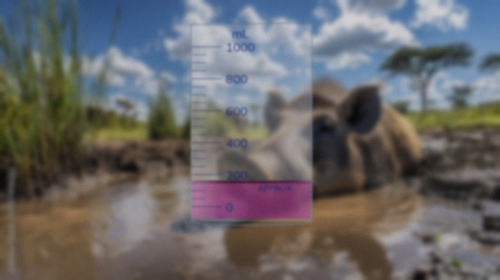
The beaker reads **150** mL
